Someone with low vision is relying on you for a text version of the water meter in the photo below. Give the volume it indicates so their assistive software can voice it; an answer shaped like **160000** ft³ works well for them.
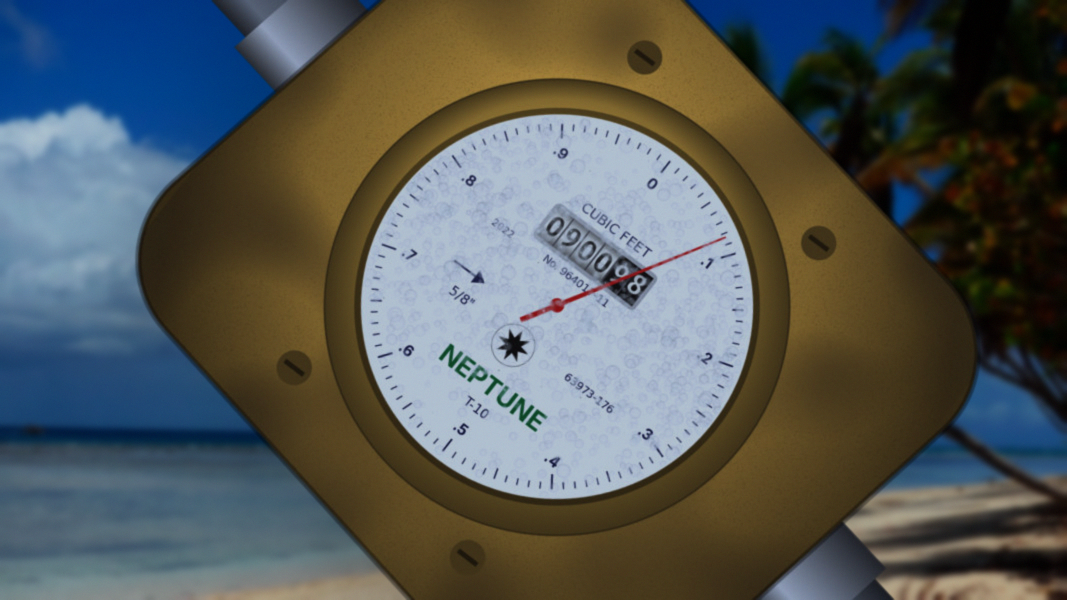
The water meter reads **90098.08** ft³
